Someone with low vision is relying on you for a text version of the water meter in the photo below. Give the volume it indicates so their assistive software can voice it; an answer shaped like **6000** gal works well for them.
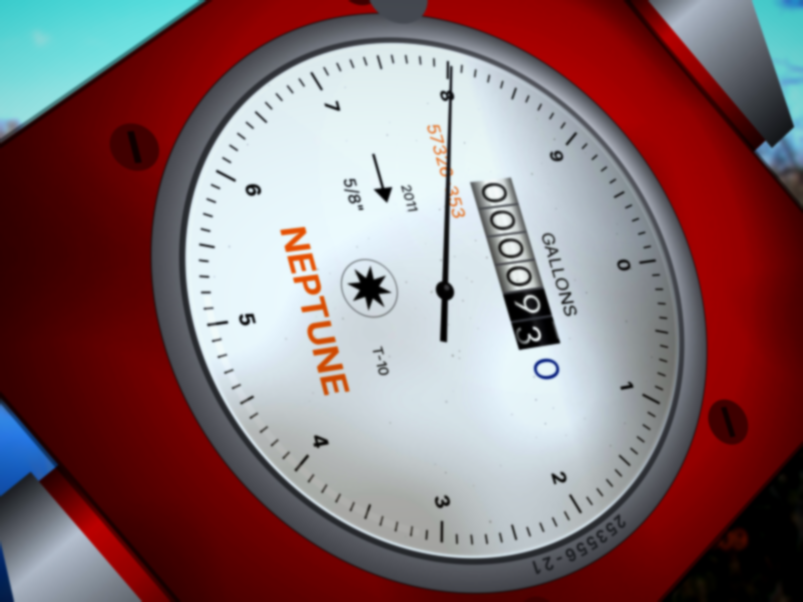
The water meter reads **928.0** gal
